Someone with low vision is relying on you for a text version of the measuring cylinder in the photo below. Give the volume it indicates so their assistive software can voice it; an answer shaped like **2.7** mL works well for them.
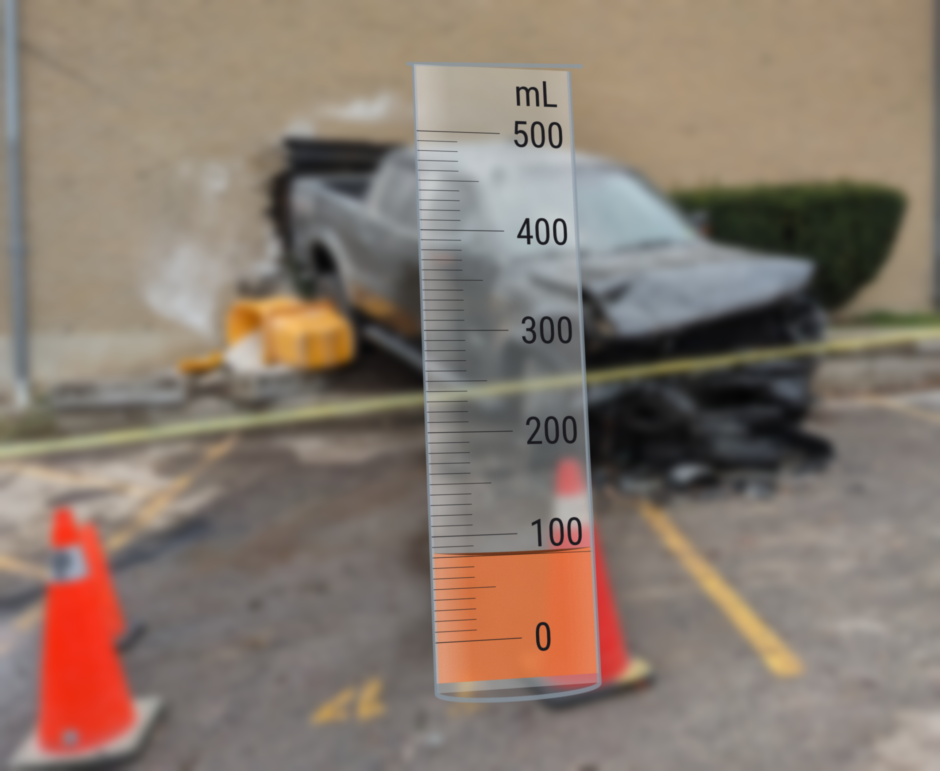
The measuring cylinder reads **80** mL
